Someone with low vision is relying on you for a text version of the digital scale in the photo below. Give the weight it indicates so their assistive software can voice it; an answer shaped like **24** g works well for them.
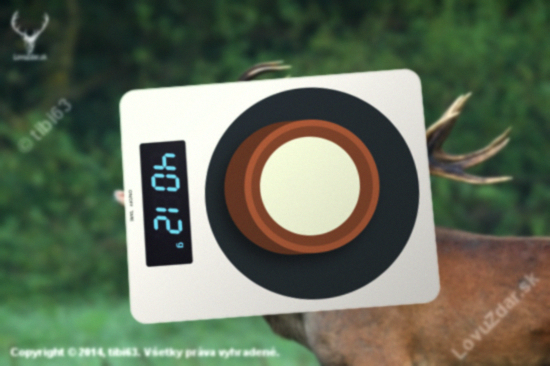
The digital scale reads **4012** g
